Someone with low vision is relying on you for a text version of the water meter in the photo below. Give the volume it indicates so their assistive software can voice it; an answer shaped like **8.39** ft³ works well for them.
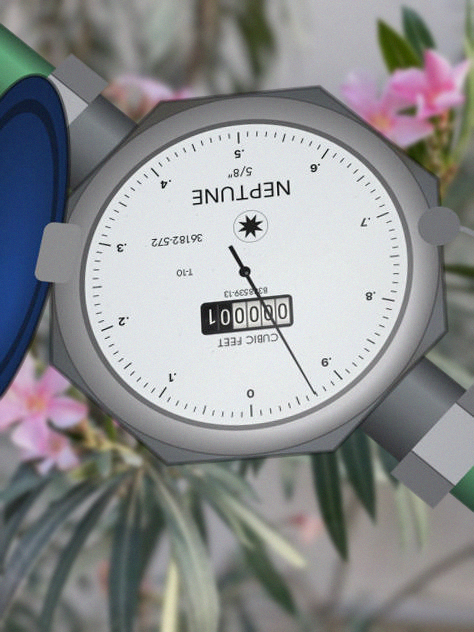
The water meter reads **0.93** ft³
